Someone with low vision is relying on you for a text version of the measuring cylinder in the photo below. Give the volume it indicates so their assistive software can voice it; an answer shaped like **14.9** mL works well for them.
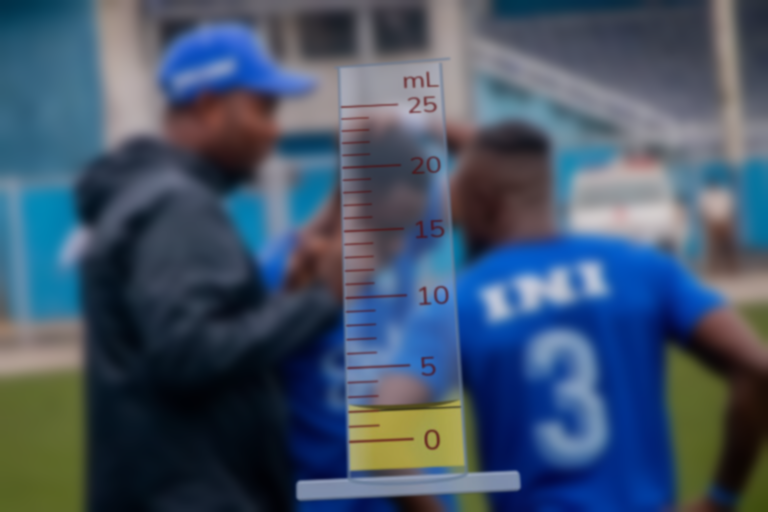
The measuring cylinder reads **2** mL
